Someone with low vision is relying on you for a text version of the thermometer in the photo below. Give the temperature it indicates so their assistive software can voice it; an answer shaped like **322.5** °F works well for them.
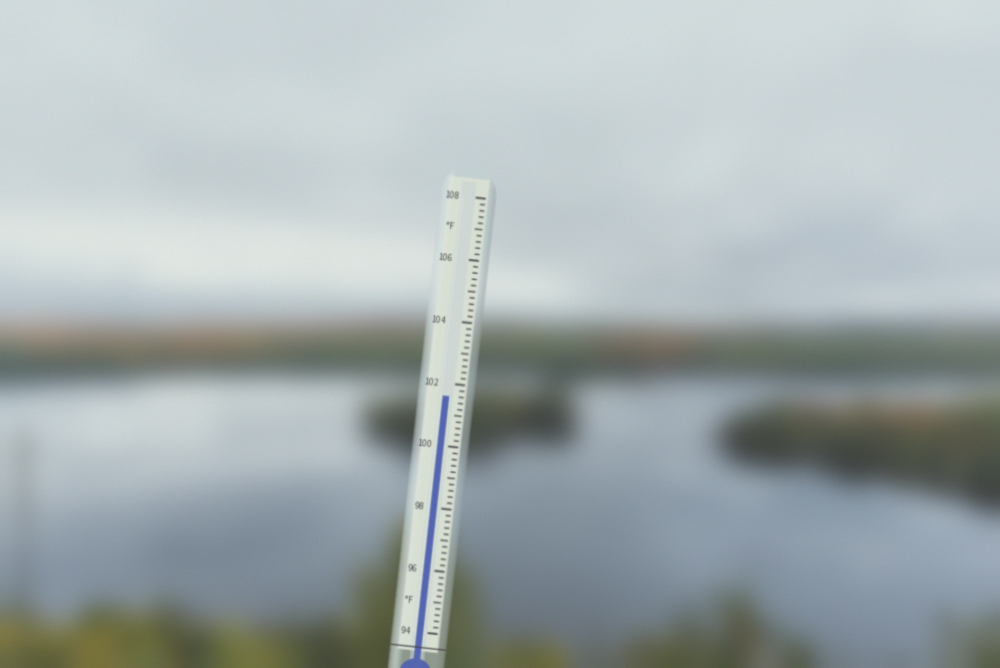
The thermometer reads **101.6** °F
